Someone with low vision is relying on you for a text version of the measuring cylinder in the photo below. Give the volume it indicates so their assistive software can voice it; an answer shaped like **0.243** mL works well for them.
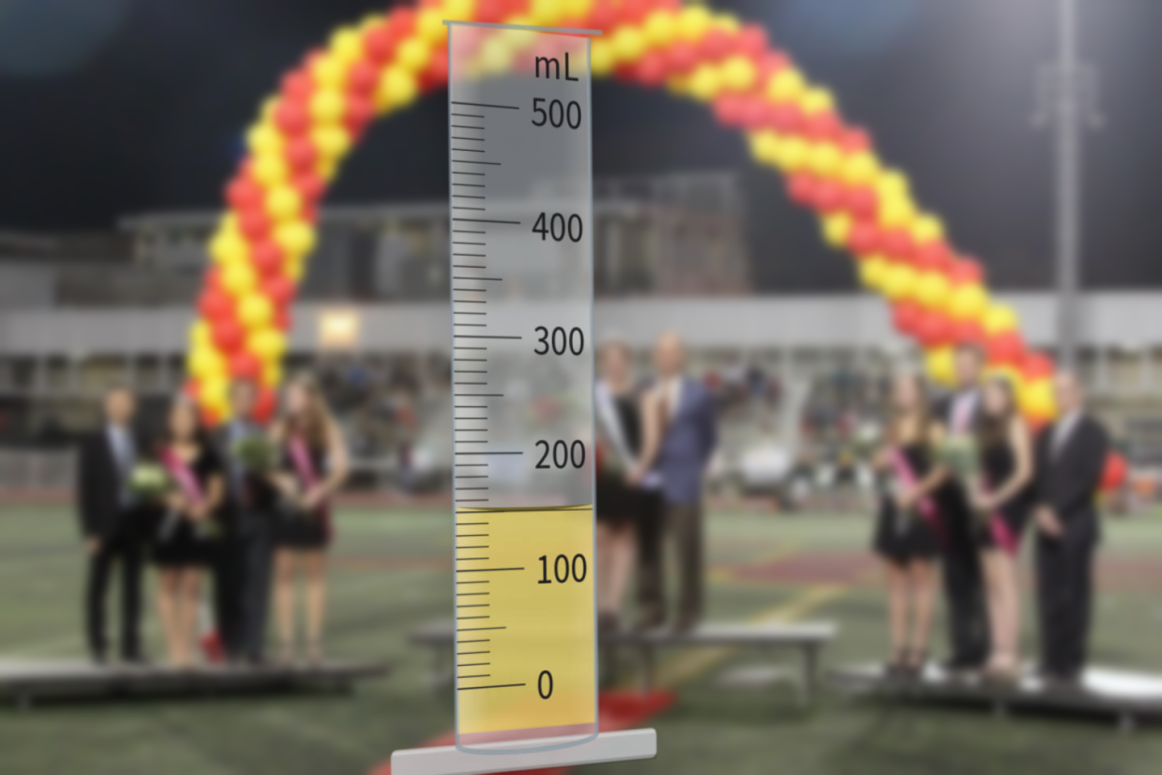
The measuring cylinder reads **150** mL
